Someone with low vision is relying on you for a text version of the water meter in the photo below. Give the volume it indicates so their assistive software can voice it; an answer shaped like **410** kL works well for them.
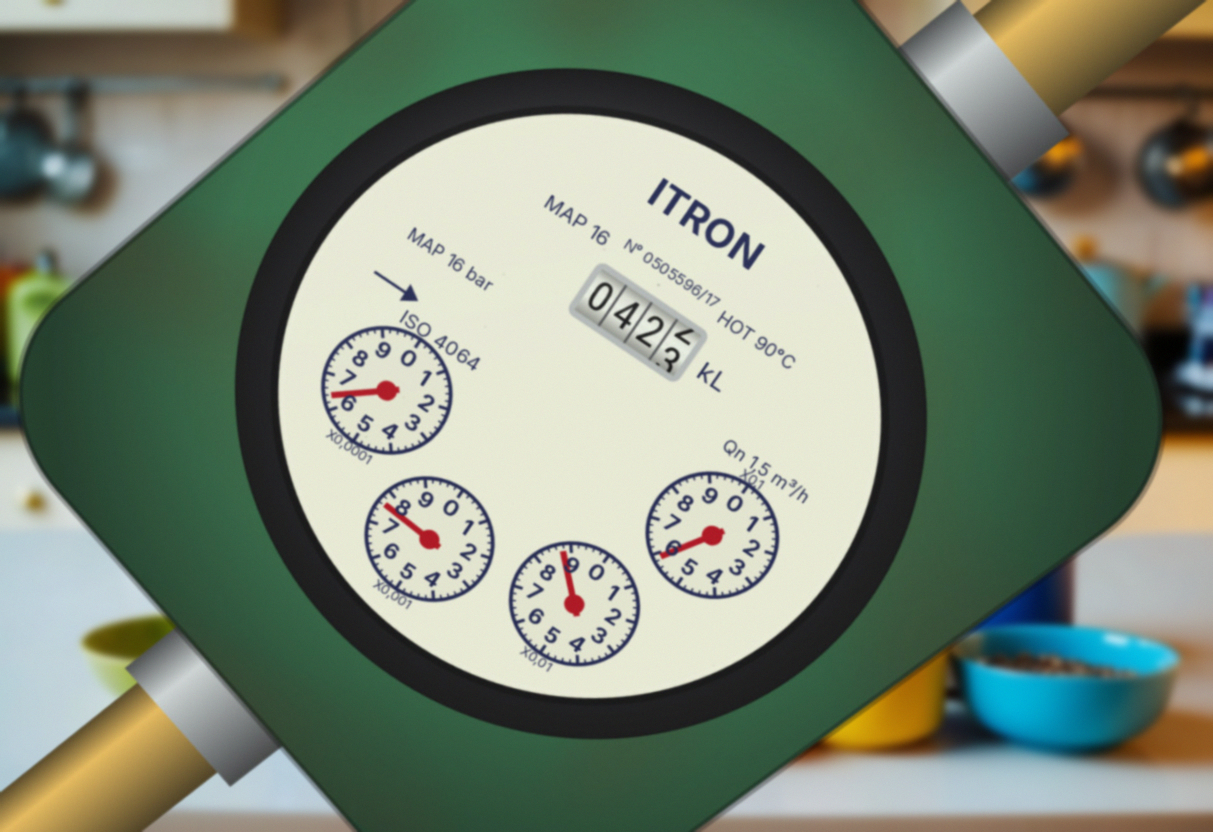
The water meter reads **422.5876** kL
